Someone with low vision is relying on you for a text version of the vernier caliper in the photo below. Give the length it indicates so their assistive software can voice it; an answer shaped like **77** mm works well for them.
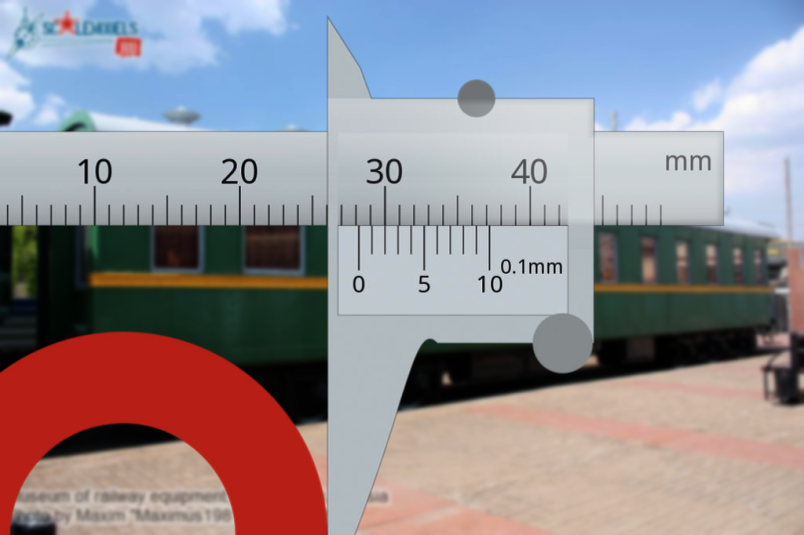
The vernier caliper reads **28.2** mm
